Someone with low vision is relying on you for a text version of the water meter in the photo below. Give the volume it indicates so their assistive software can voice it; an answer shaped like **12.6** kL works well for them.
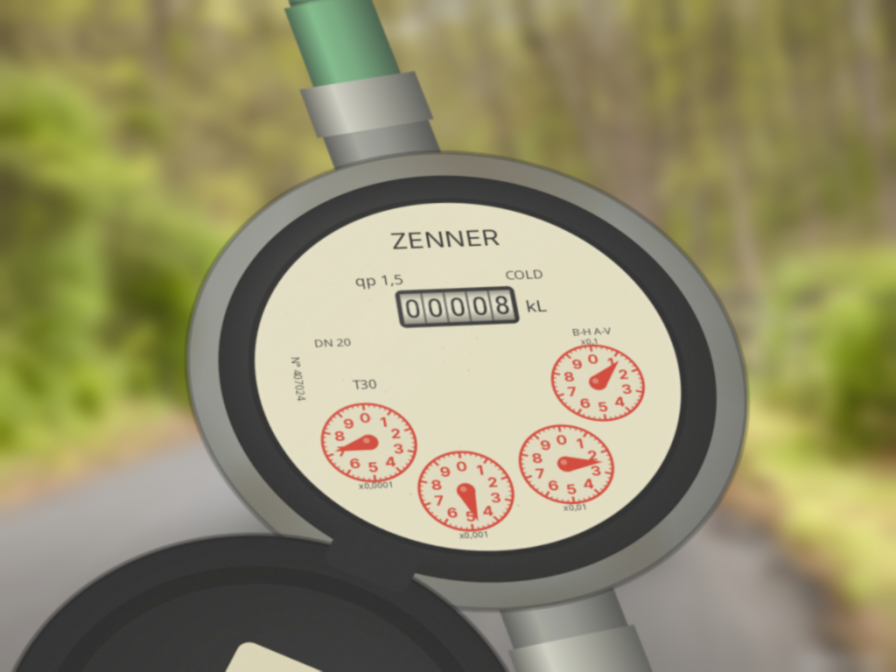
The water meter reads **8.1247** kL
